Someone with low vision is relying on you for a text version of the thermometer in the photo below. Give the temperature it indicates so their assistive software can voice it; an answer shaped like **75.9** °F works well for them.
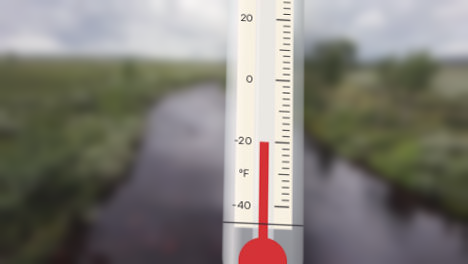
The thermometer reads **-20** °F
